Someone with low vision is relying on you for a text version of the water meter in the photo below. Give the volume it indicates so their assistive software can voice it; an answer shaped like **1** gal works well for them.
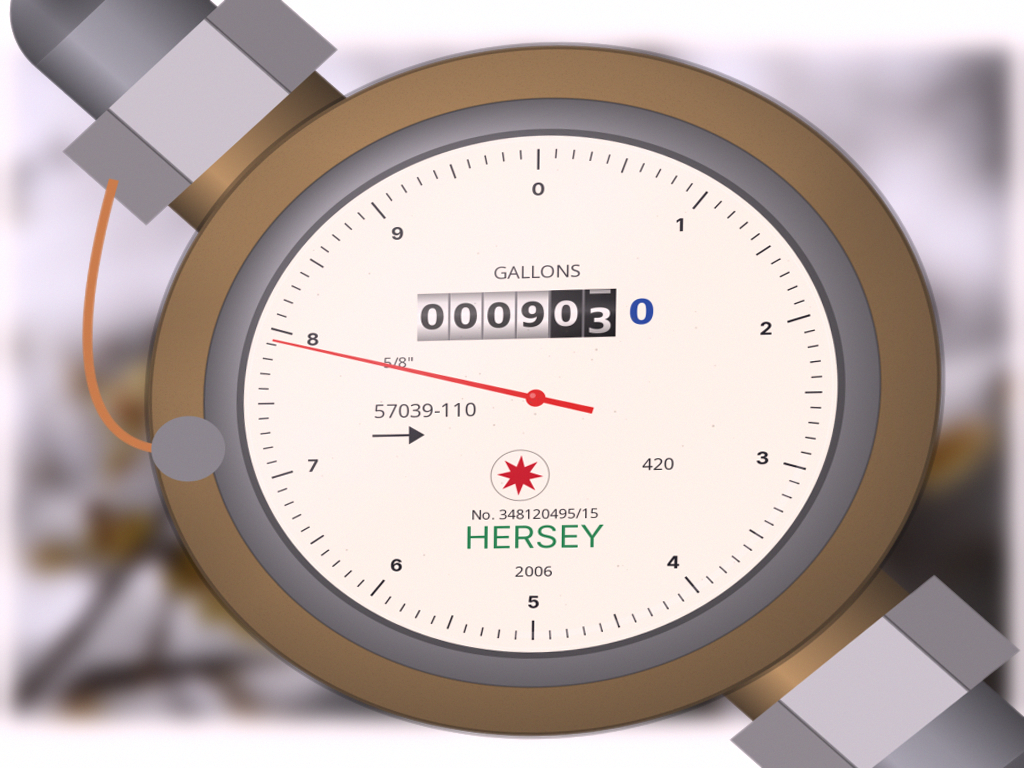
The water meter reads **9027.9** gal
